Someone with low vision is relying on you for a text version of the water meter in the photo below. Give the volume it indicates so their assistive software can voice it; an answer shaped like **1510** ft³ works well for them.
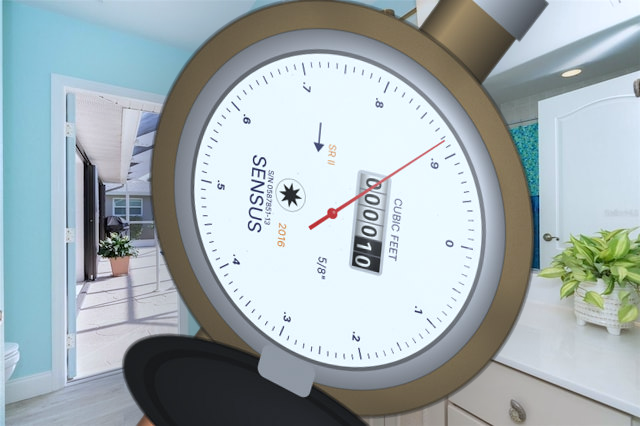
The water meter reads **9.88** ft³
